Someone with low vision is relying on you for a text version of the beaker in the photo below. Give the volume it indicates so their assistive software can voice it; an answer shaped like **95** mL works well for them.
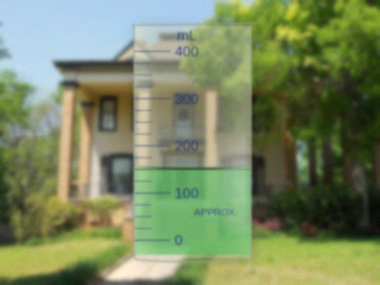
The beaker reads **150** mL
